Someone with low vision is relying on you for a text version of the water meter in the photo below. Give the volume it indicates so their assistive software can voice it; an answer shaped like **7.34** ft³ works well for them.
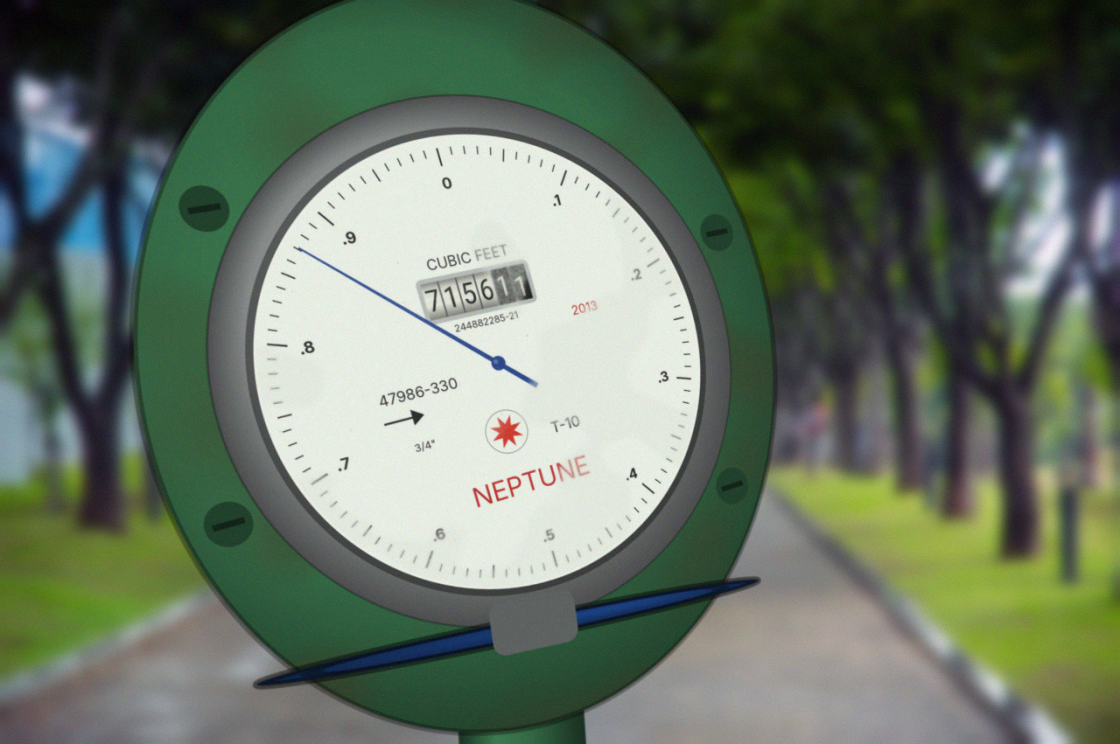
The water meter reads **715610.87** ft³
